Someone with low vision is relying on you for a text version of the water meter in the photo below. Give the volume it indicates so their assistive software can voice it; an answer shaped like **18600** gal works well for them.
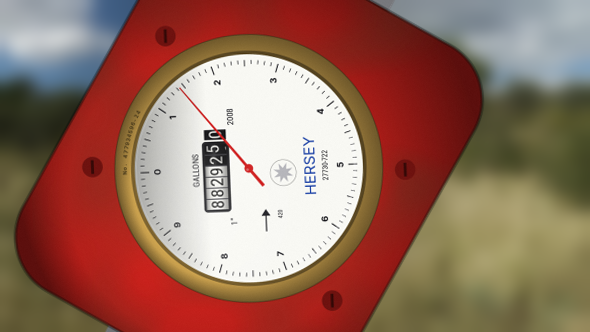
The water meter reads **8829251.4** gal
